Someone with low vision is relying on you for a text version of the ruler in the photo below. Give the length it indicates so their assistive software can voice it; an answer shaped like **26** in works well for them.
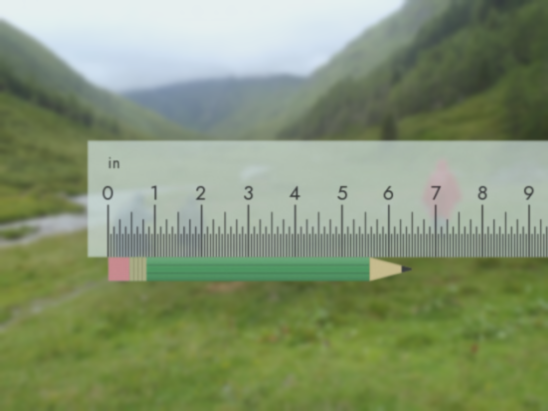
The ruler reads **6.5** in
